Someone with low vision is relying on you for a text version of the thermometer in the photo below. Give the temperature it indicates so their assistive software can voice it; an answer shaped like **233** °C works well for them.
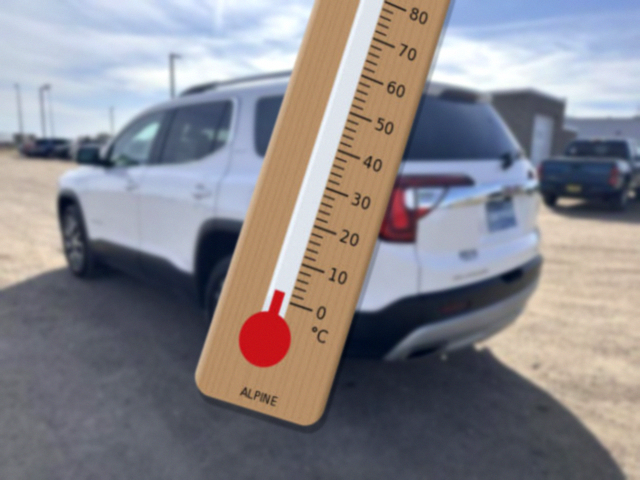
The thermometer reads **2** °C
